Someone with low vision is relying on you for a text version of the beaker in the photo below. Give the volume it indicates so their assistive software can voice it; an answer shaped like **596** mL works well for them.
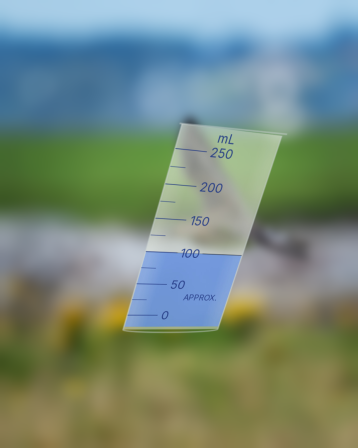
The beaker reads **100** mL
